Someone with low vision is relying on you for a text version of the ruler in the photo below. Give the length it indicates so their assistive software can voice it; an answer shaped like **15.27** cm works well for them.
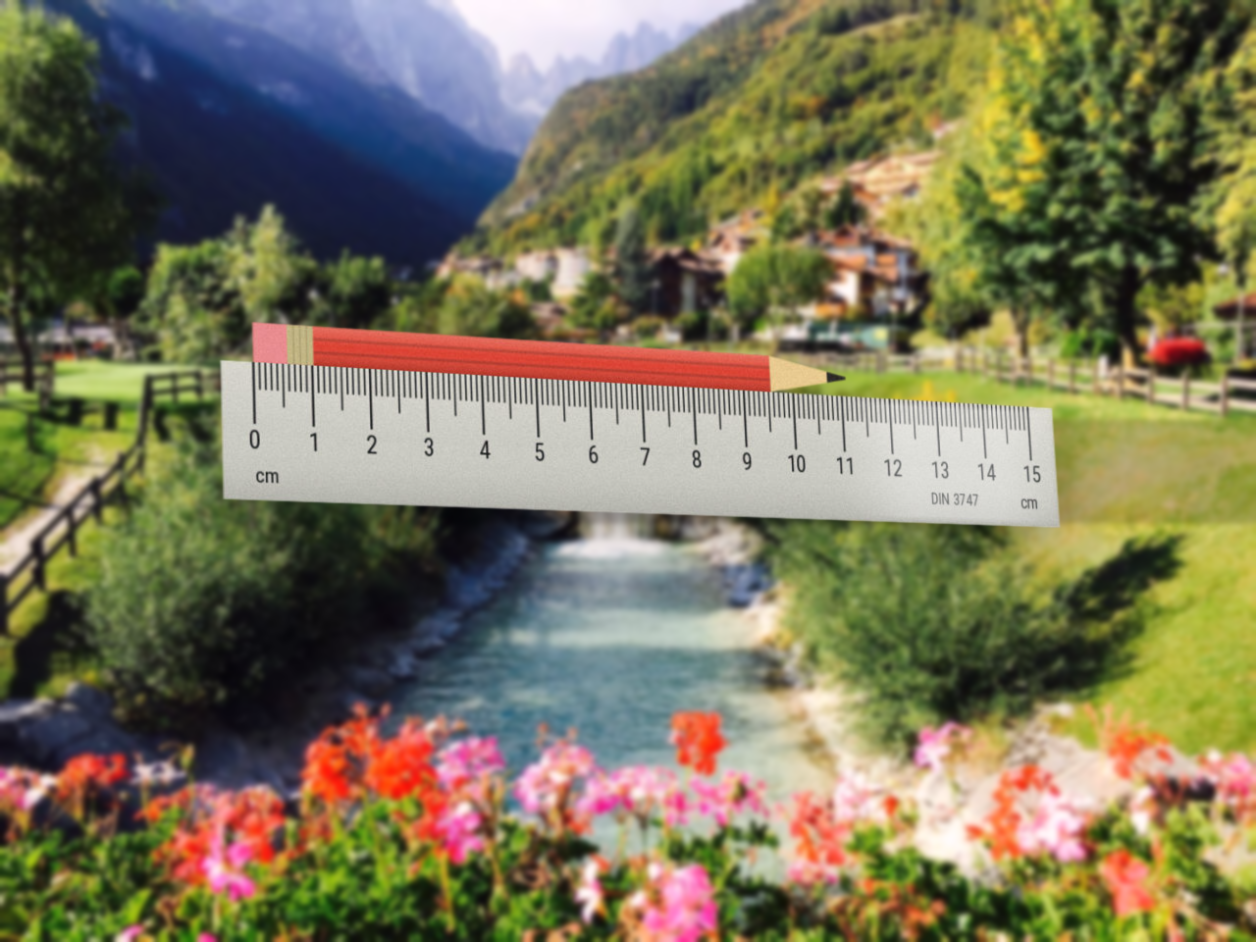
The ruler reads **11.1** cm
